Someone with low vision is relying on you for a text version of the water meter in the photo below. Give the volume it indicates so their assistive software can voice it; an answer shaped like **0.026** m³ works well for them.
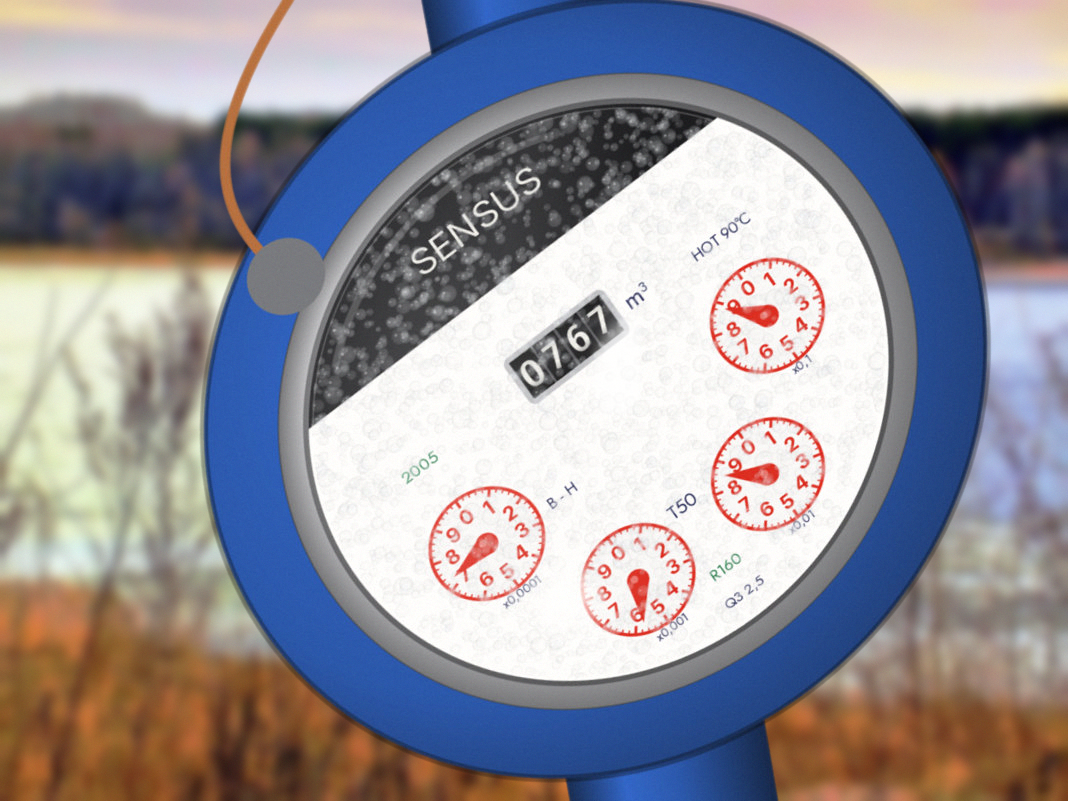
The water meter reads **767.8857** m³
